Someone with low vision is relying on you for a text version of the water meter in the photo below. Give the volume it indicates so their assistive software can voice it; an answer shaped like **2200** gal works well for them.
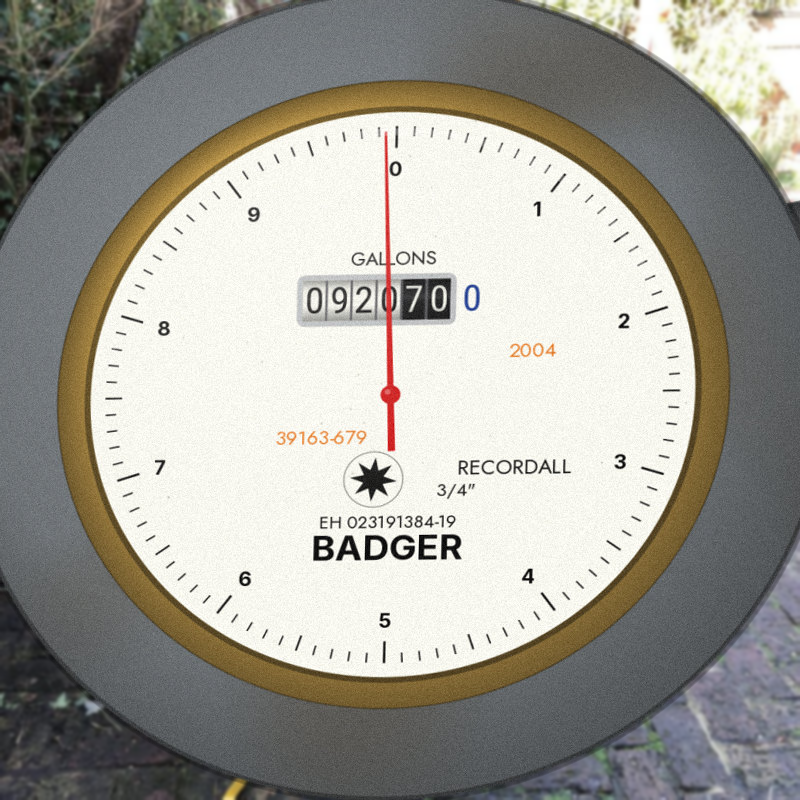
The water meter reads **920699.9** gal
